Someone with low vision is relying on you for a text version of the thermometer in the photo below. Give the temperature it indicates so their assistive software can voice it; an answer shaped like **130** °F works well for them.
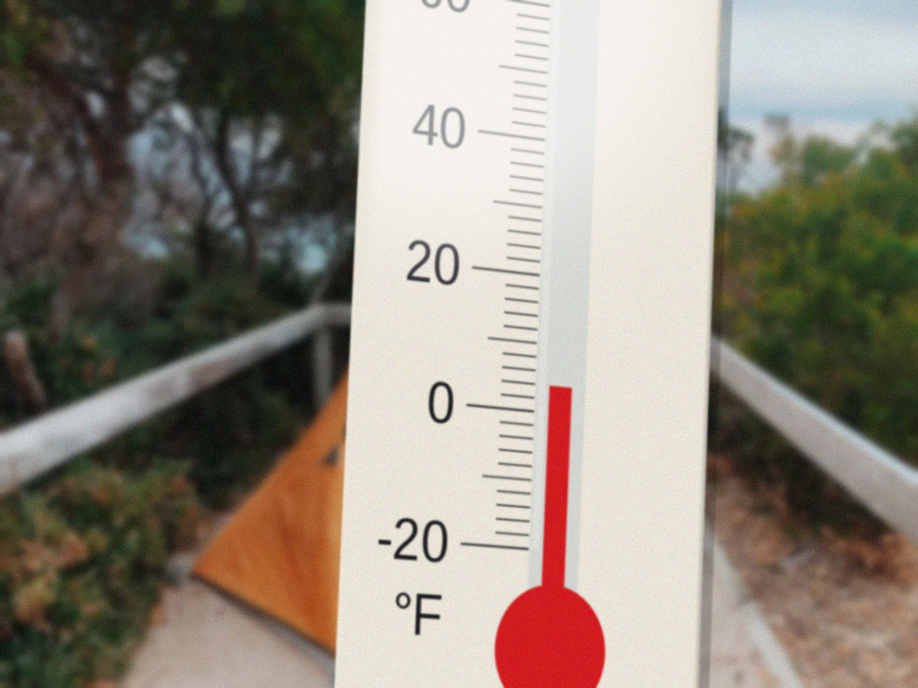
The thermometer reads **4** °F
